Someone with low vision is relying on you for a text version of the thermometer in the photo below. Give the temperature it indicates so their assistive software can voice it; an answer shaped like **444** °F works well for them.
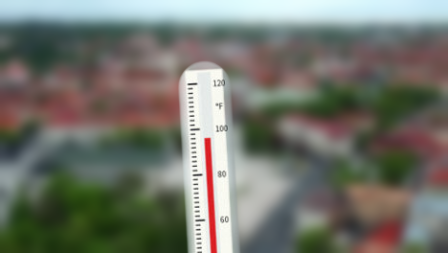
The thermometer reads **96** °F
